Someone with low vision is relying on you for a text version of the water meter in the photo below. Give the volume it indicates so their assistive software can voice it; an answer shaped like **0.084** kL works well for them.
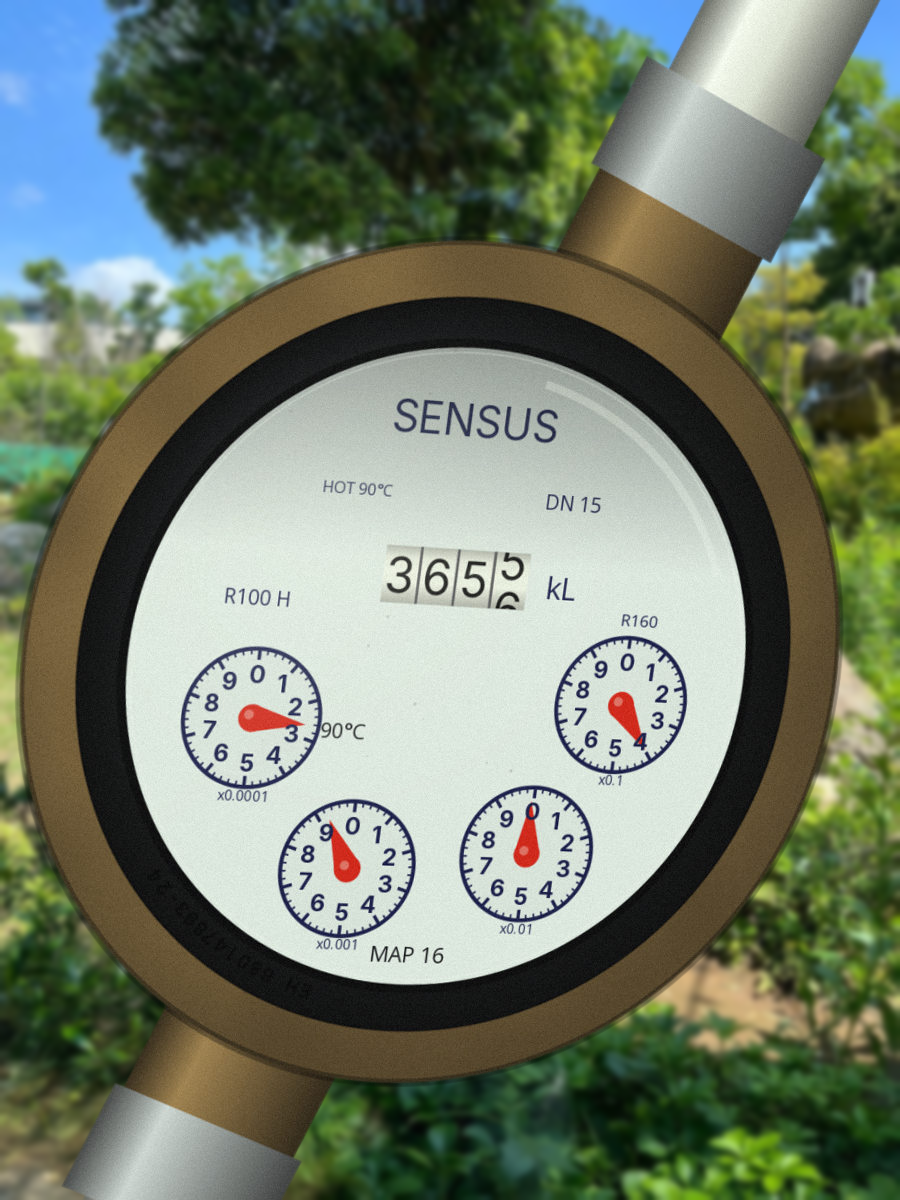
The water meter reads **3655.3992** kL
